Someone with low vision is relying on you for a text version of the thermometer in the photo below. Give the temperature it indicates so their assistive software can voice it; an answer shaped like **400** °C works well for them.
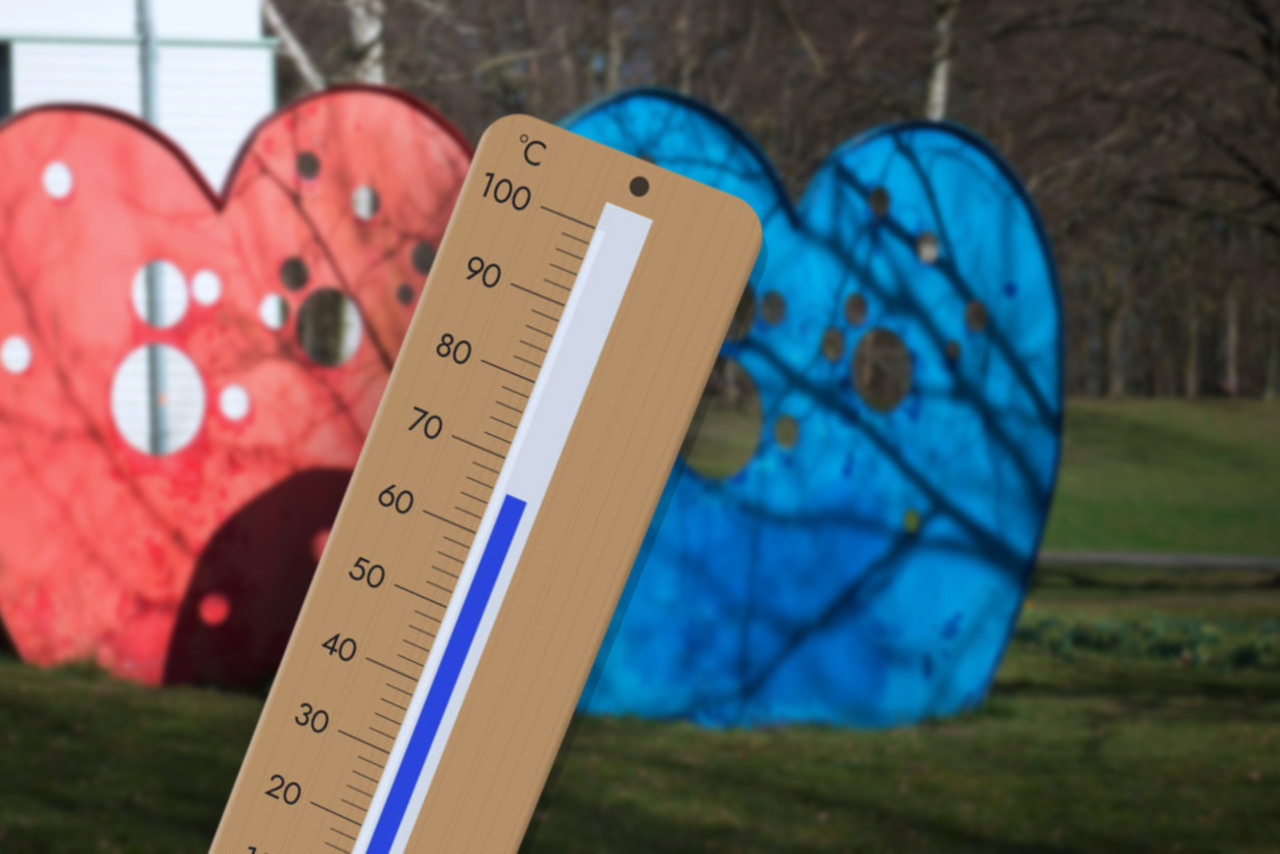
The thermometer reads **66** °C
